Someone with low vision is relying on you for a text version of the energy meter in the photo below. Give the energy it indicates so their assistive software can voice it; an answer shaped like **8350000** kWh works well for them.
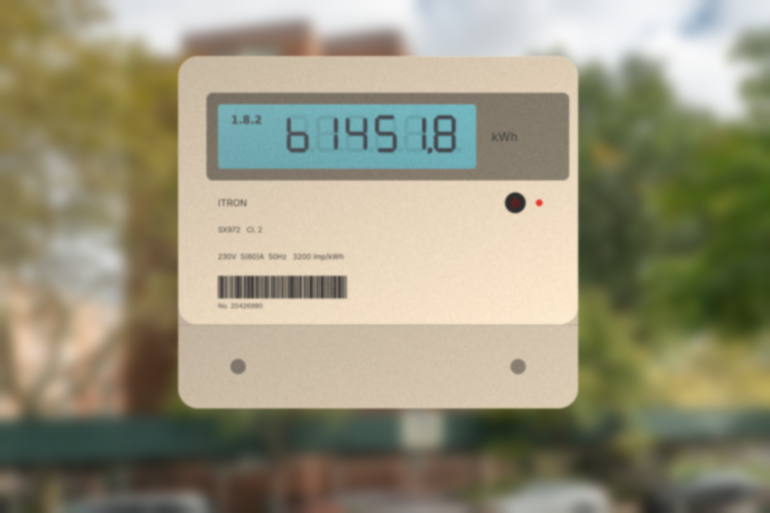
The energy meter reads **61451.8** kWh
